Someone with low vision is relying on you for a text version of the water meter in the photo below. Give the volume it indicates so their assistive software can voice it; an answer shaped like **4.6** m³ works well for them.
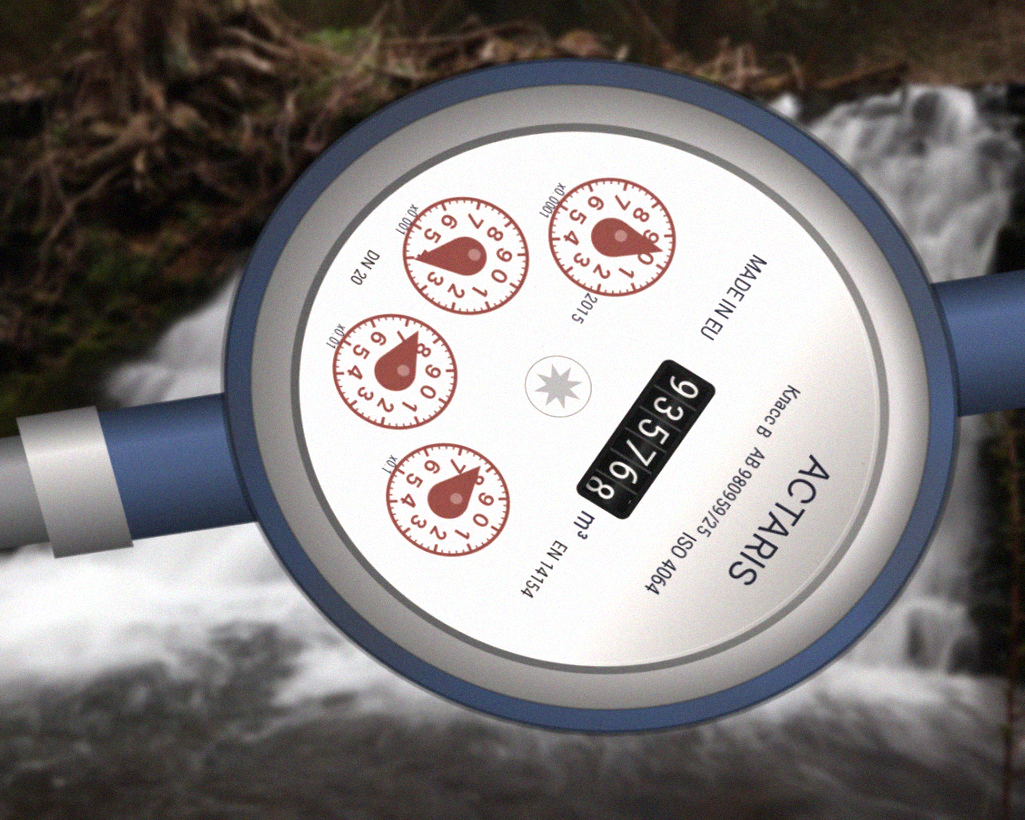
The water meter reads **935767.7739** m³
